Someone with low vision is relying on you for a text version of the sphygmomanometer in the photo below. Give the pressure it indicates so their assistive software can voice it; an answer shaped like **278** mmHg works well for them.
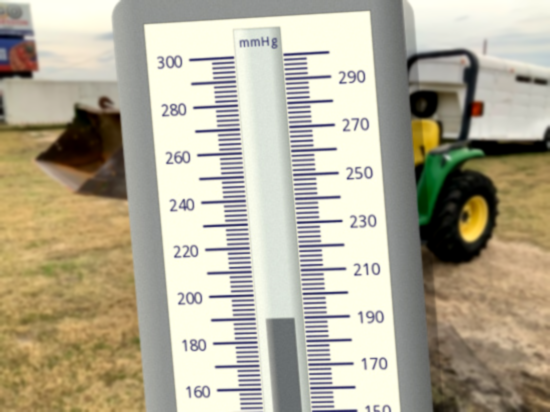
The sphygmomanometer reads **190** mmHg
